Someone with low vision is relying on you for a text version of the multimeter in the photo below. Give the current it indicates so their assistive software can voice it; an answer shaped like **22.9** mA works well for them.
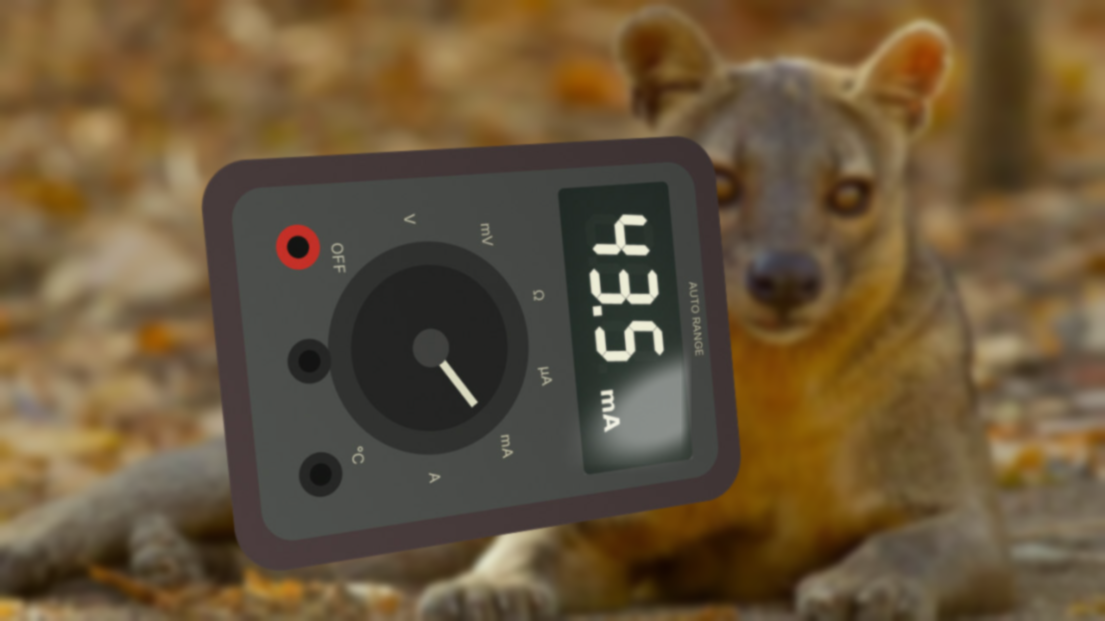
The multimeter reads **43.5** mA
